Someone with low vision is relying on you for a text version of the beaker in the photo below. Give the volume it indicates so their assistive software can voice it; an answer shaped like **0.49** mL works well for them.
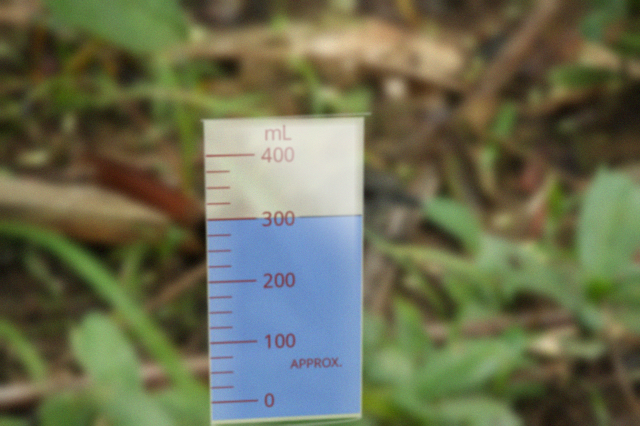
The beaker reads **300** mL
